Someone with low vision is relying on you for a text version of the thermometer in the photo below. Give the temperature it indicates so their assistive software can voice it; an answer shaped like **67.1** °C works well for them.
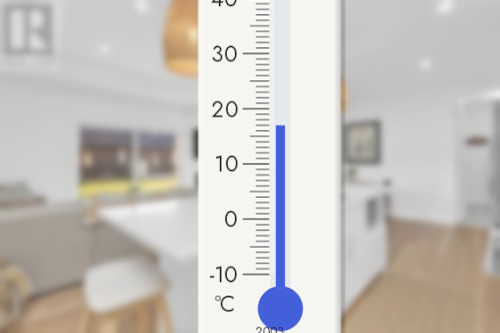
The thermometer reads **17** °C
